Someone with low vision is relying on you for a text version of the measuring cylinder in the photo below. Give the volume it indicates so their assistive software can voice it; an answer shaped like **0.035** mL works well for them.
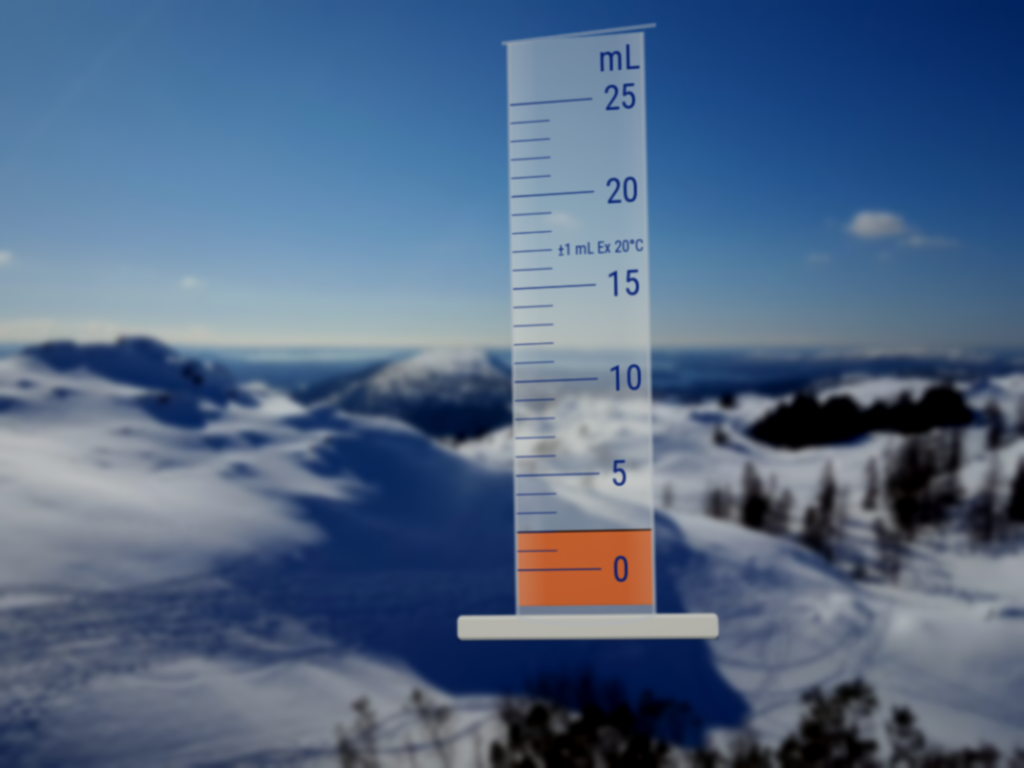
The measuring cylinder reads **2** mL
